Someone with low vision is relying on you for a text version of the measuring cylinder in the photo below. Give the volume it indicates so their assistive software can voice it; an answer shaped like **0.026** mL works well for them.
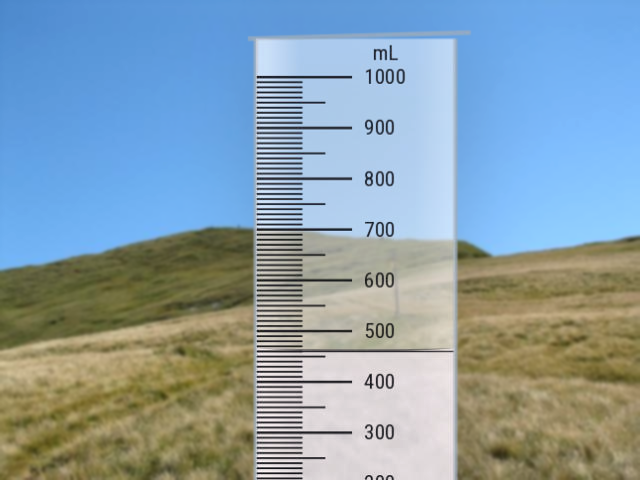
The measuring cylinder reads **460** mL
